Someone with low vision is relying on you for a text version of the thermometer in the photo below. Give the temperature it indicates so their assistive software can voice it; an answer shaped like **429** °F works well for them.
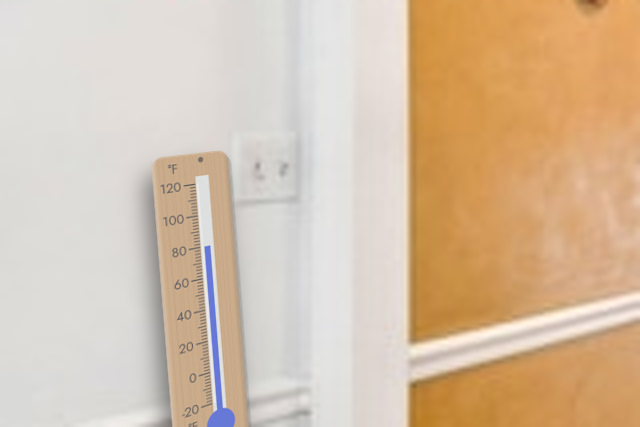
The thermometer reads **80** °F
